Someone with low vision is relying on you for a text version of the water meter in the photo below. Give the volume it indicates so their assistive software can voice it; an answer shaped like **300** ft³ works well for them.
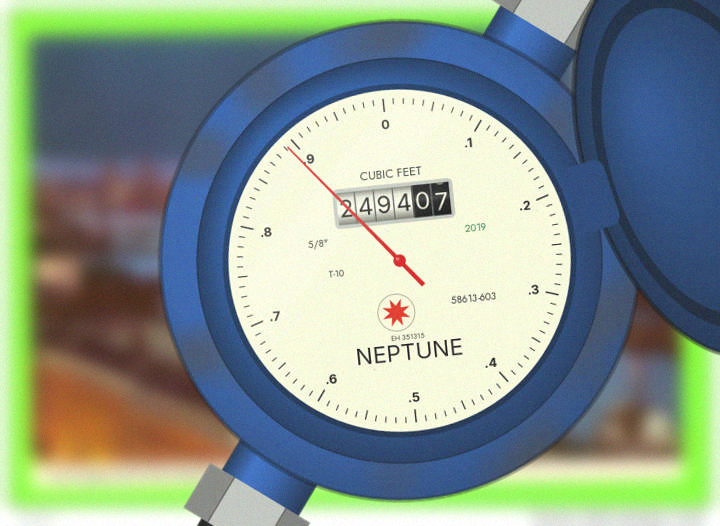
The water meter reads **249406.89** ft³
